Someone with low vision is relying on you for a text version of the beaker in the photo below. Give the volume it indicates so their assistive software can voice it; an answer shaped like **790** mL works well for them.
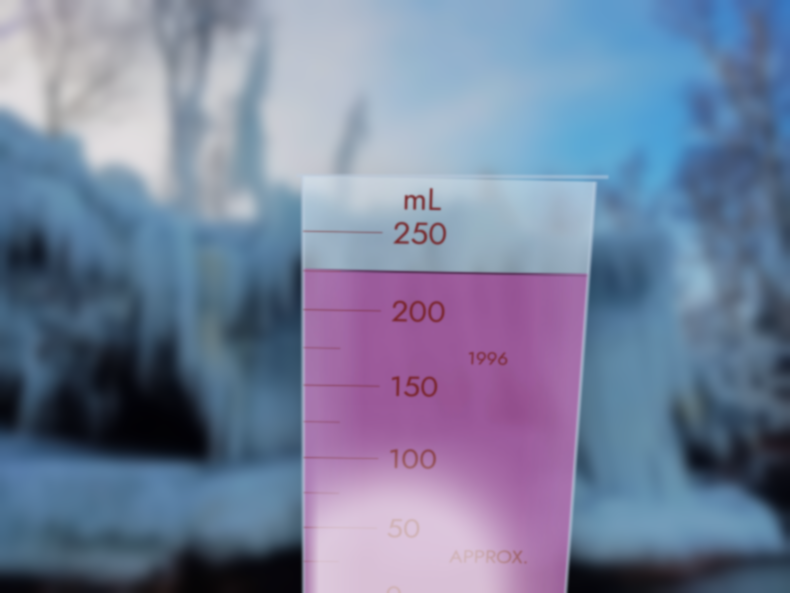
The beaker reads **225** mL
